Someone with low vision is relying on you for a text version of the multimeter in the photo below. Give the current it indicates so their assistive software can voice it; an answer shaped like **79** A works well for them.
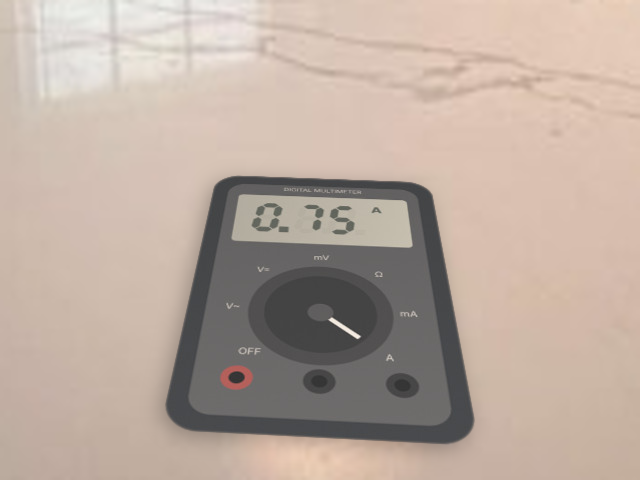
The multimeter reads **0.75** A
